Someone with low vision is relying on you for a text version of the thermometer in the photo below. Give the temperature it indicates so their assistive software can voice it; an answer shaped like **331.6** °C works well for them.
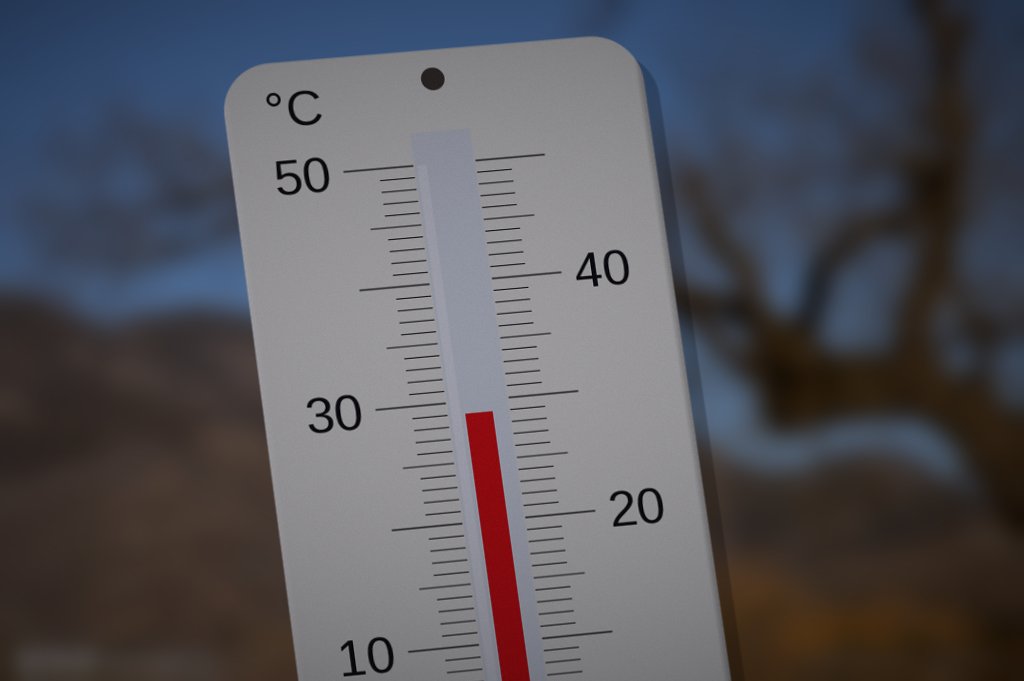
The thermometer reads **29** °C
